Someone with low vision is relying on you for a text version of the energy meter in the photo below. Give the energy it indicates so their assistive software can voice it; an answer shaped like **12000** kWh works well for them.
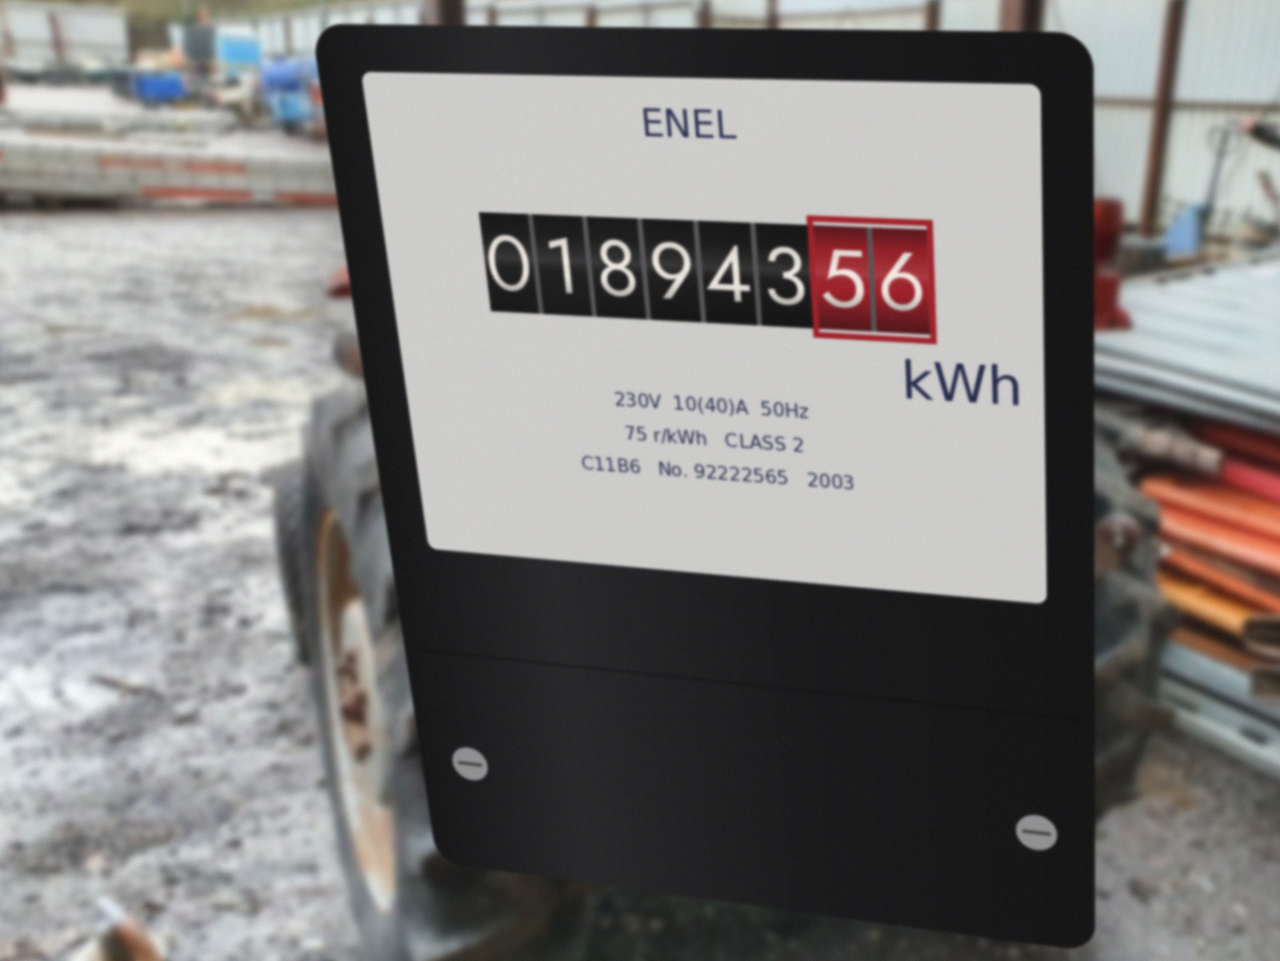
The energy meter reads **18943.56** kWh
